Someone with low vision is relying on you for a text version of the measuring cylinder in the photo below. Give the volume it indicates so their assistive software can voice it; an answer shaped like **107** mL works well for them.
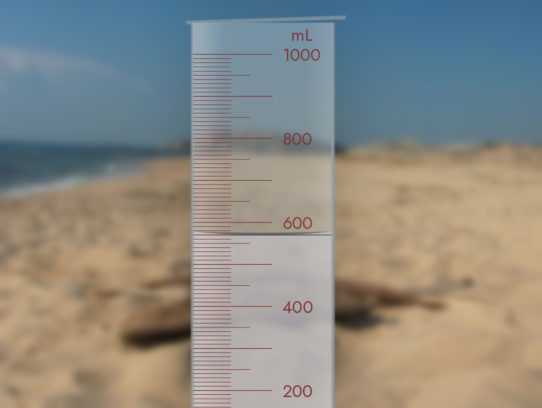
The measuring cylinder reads **570** mL
